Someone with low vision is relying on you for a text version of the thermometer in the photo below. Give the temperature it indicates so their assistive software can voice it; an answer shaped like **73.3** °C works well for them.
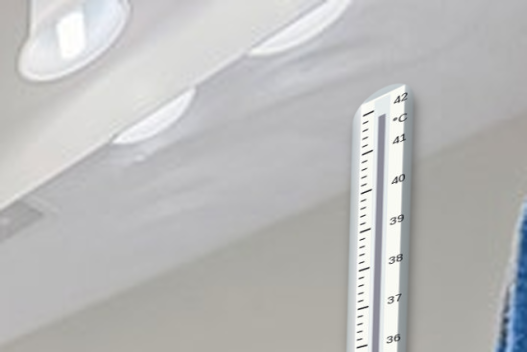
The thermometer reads **41.8** °C
